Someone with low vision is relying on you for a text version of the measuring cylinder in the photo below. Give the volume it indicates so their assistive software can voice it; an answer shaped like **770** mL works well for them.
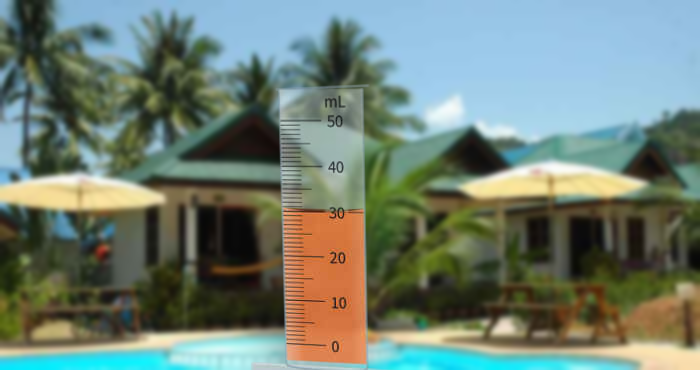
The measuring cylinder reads **30** mL
